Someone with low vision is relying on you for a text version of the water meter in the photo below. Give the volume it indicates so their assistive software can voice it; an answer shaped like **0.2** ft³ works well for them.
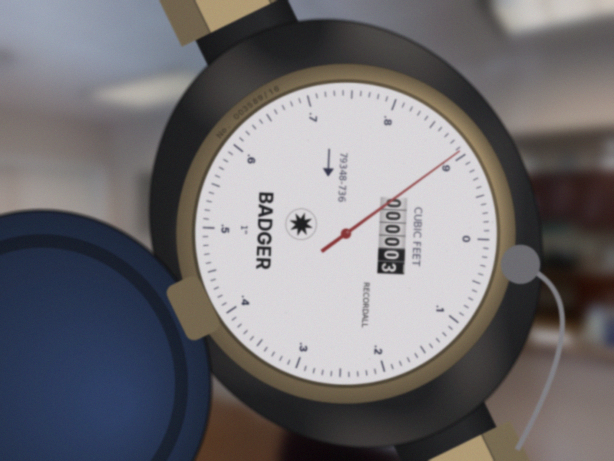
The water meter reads **2.89** ft³
